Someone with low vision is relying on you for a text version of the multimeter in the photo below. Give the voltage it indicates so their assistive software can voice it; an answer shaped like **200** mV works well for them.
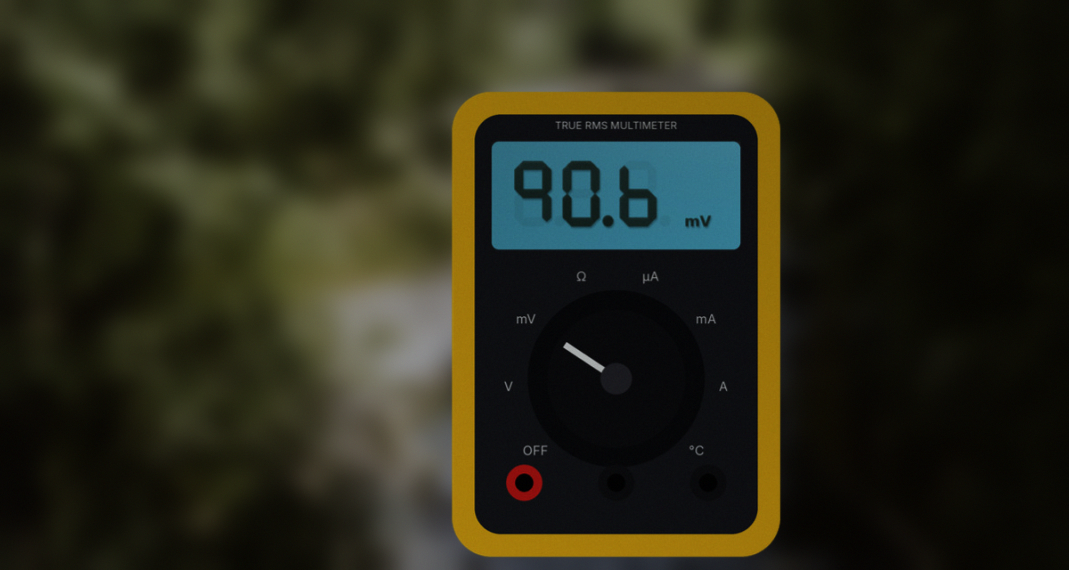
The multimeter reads **90.6** mV
